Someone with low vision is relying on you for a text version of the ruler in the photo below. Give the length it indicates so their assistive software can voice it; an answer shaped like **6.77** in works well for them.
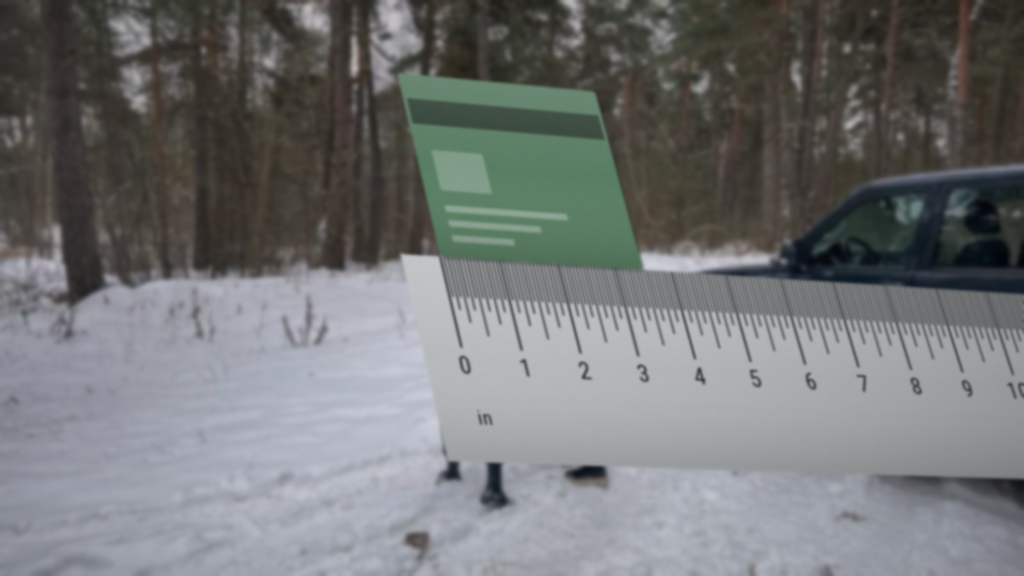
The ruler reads **3.5** in
